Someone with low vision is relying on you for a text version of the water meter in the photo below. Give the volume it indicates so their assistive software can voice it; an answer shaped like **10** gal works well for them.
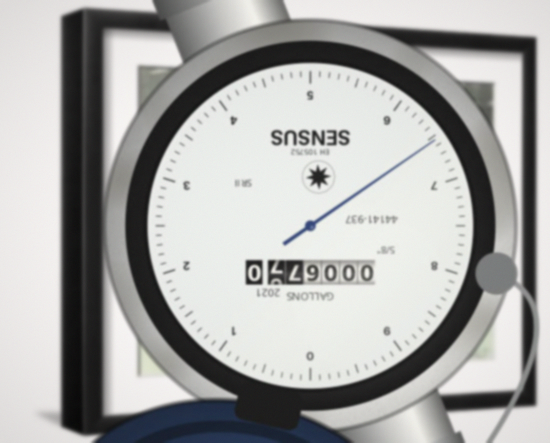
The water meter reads **6766.5** gal
